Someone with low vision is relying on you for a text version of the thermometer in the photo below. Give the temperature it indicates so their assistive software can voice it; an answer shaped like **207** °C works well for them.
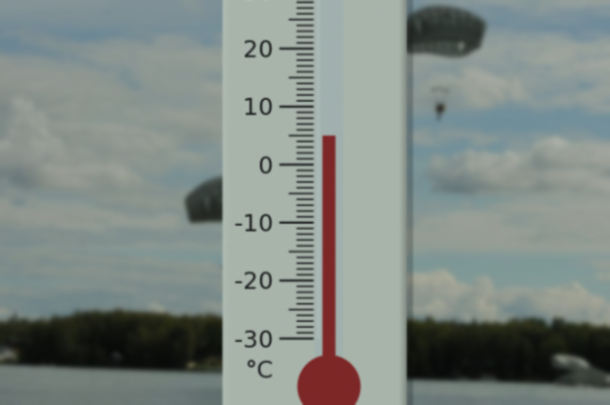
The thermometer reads **5** °C
